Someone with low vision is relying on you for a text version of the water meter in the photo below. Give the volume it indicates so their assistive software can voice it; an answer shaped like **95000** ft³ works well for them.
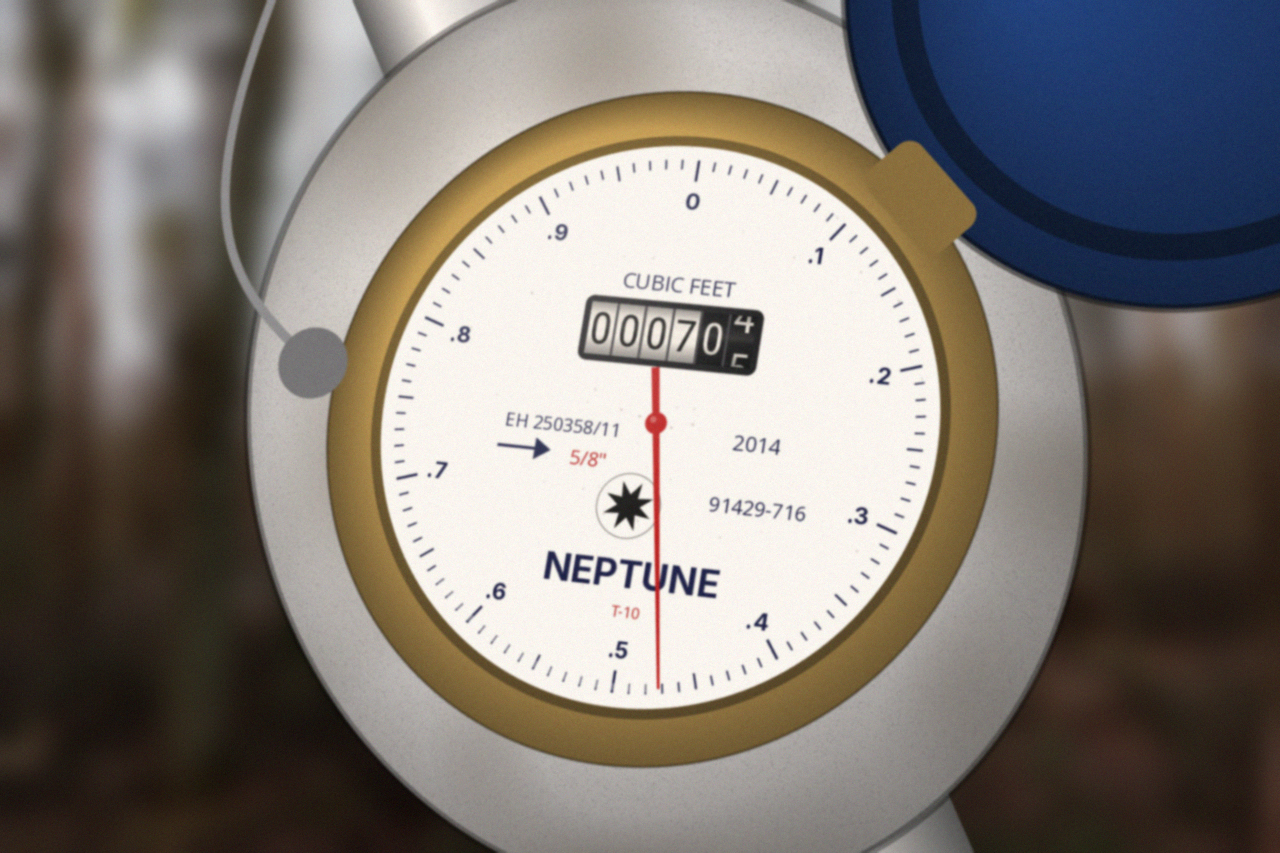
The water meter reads **704.47** ft³
